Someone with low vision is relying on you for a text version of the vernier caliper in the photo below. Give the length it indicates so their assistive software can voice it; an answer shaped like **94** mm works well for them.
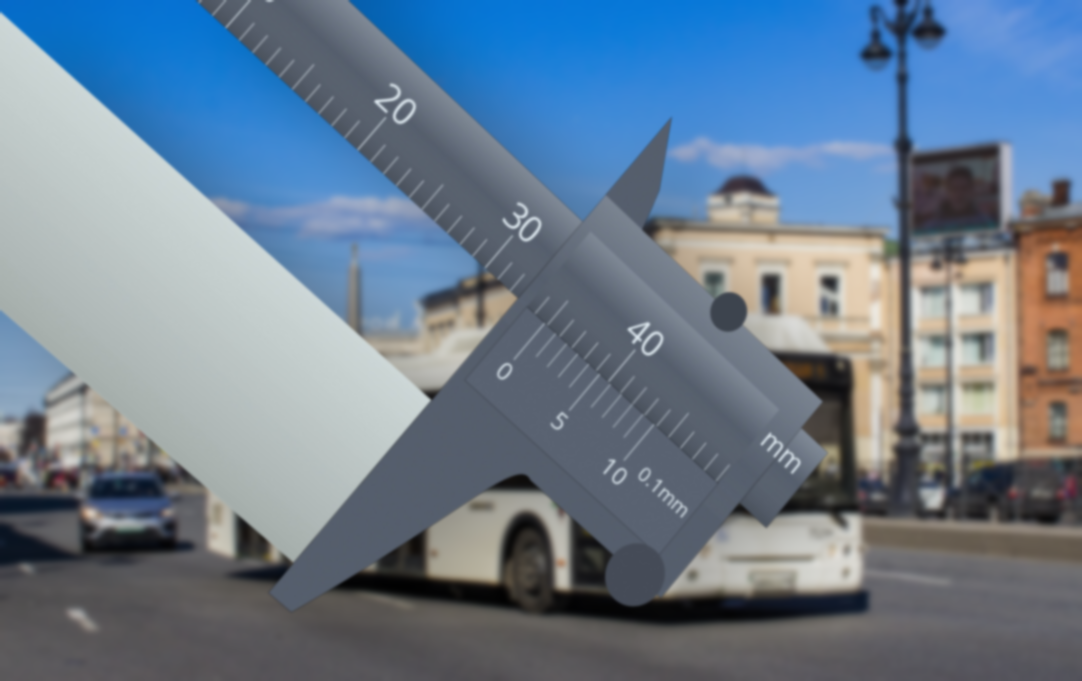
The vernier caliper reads **34.8** mm
